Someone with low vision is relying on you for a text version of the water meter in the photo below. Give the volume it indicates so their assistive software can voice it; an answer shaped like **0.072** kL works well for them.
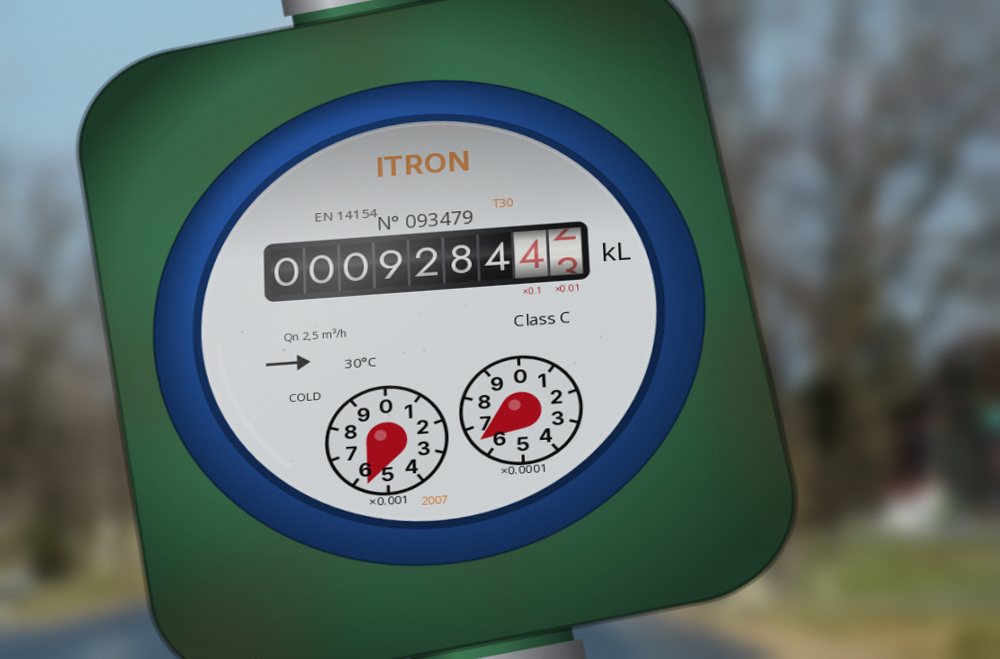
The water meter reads **9284.4256** kL
